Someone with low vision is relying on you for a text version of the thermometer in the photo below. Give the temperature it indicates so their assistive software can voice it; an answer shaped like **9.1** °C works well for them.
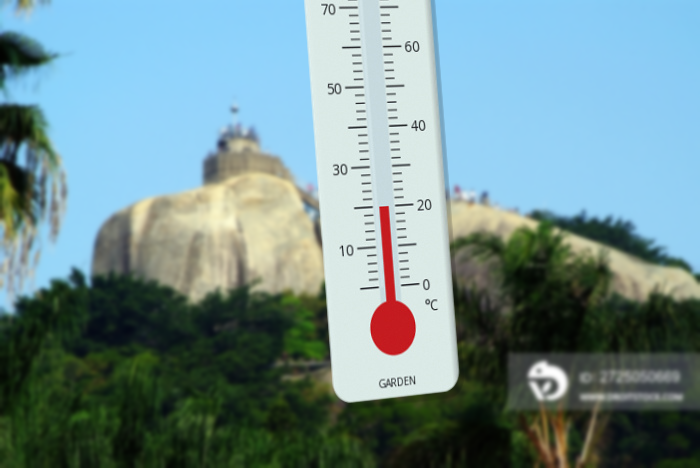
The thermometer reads **20** °C
